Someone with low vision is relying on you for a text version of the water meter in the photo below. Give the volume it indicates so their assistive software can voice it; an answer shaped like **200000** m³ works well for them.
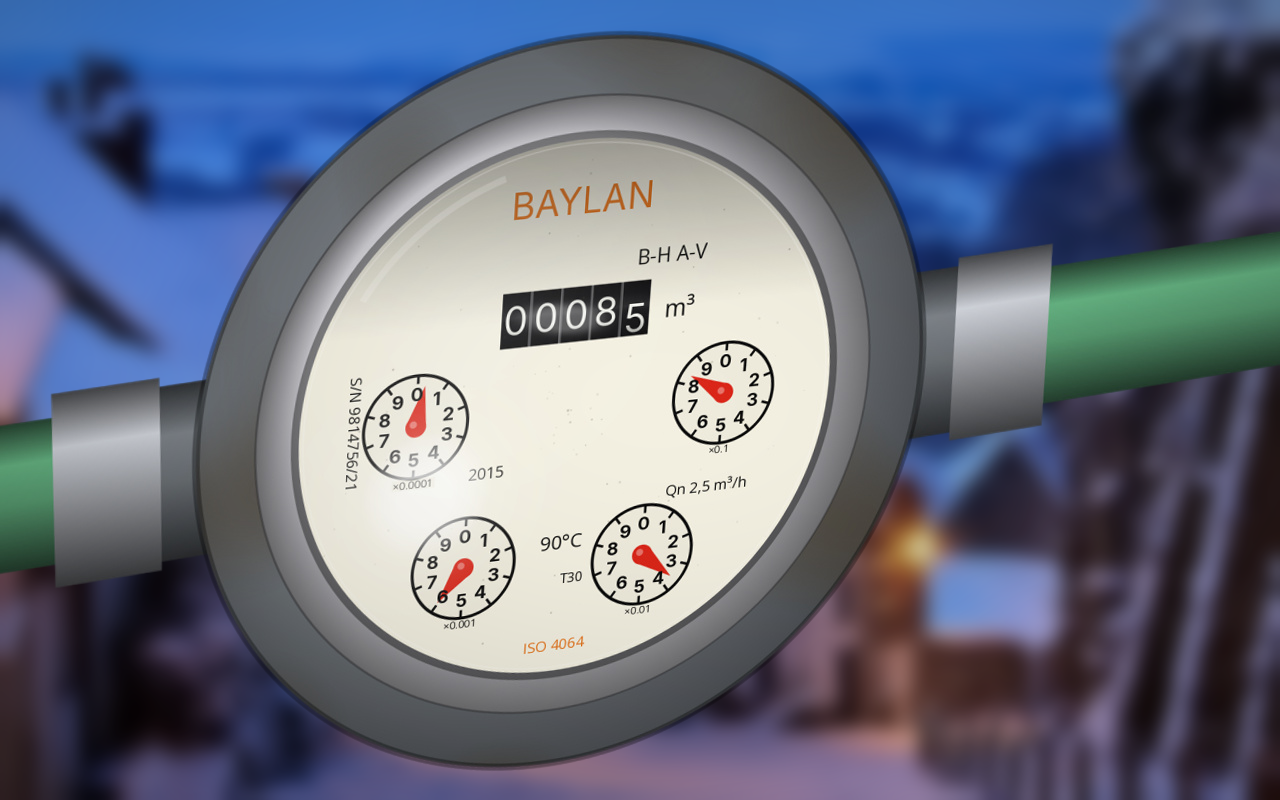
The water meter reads **84.8360** m³
